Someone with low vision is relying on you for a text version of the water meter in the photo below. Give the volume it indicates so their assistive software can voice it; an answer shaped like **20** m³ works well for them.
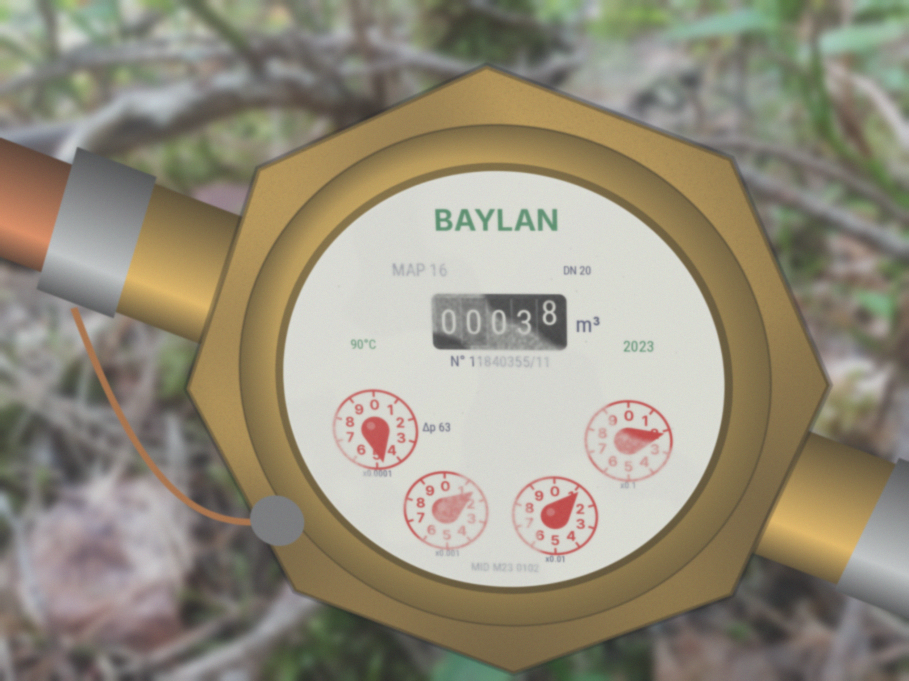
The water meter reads **38.2114** m³
